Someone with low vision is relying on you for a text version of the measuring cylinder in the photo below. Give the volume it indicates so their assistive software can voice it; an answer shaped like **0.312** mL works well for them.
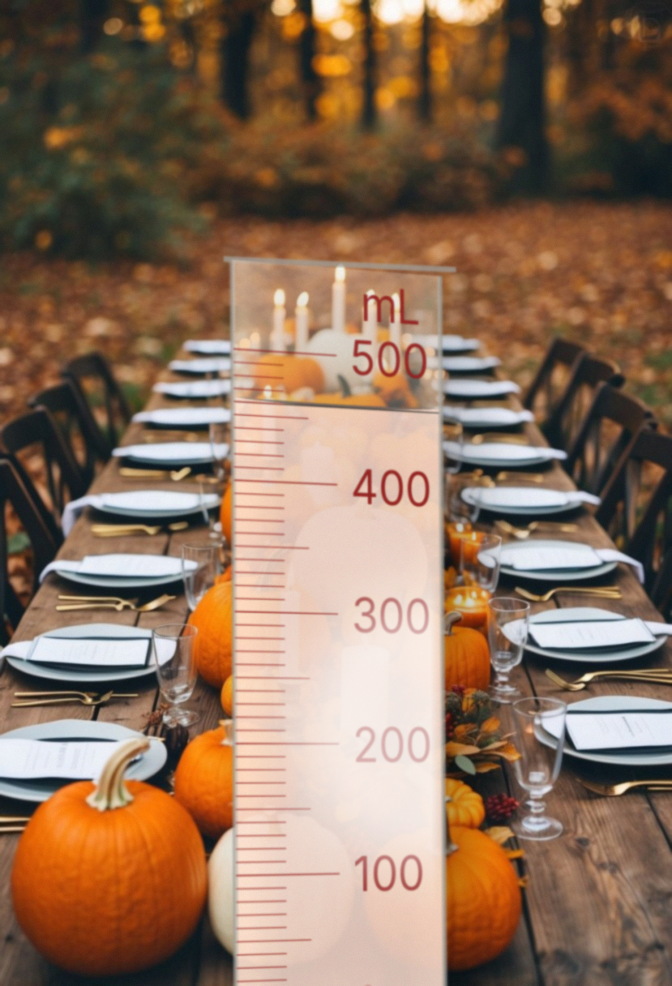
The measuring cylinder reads **460** mL
